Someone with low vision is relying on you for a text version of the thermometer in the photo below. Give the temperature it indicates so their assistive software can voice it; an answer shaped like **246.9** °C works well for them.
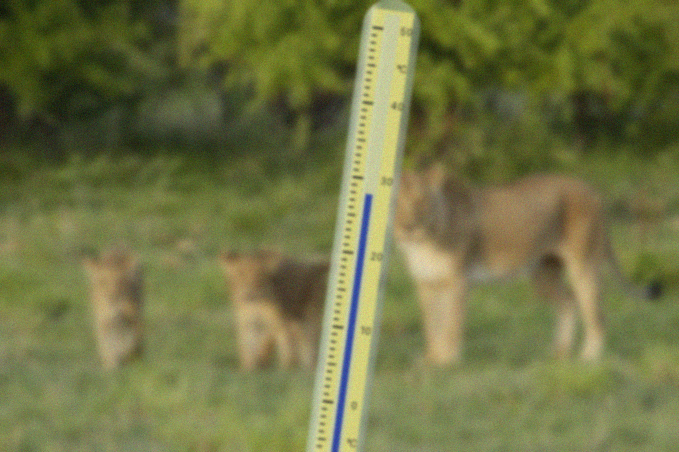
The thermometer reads **28** °C
